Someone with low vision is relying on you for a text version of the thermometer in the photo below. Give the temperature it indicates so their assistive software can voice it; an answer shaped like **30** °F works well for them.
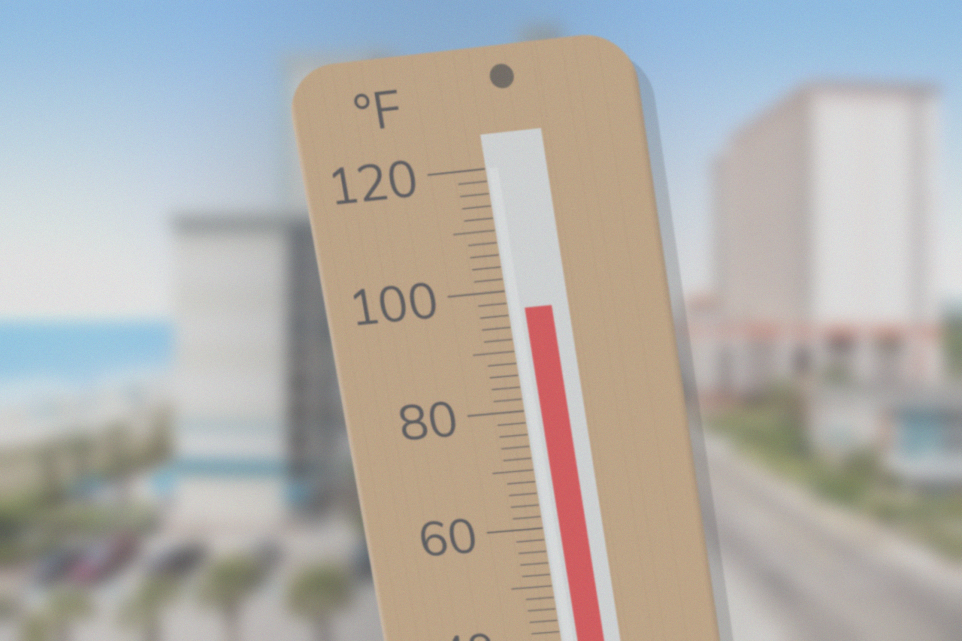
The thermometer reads **97** °F
